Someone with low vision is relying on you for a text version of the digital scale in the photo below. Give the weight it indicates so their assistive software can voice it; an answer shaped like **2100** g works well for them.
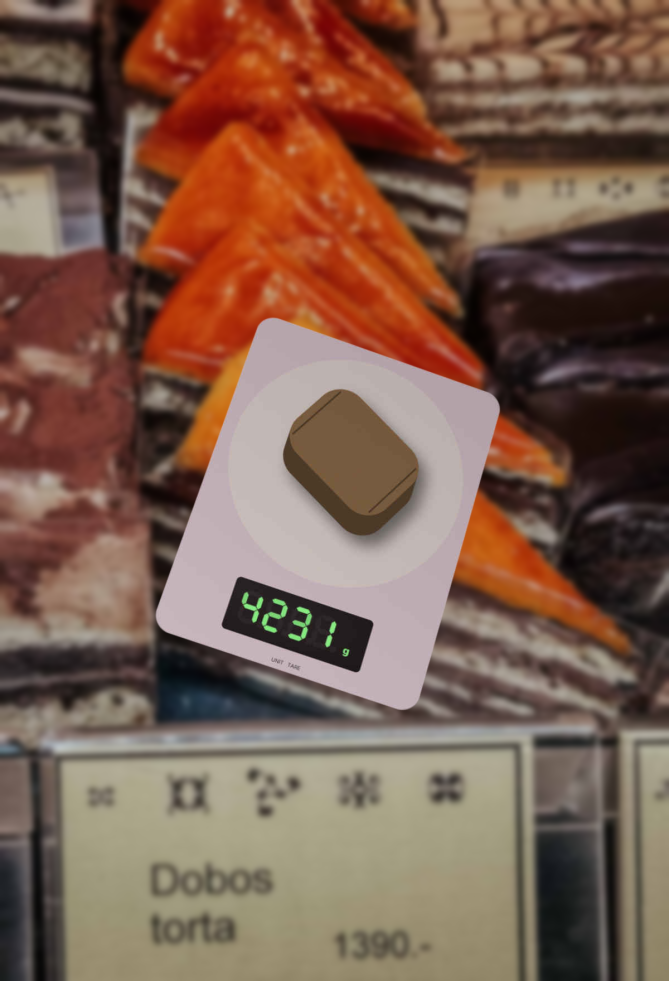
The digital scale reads **4231** g
